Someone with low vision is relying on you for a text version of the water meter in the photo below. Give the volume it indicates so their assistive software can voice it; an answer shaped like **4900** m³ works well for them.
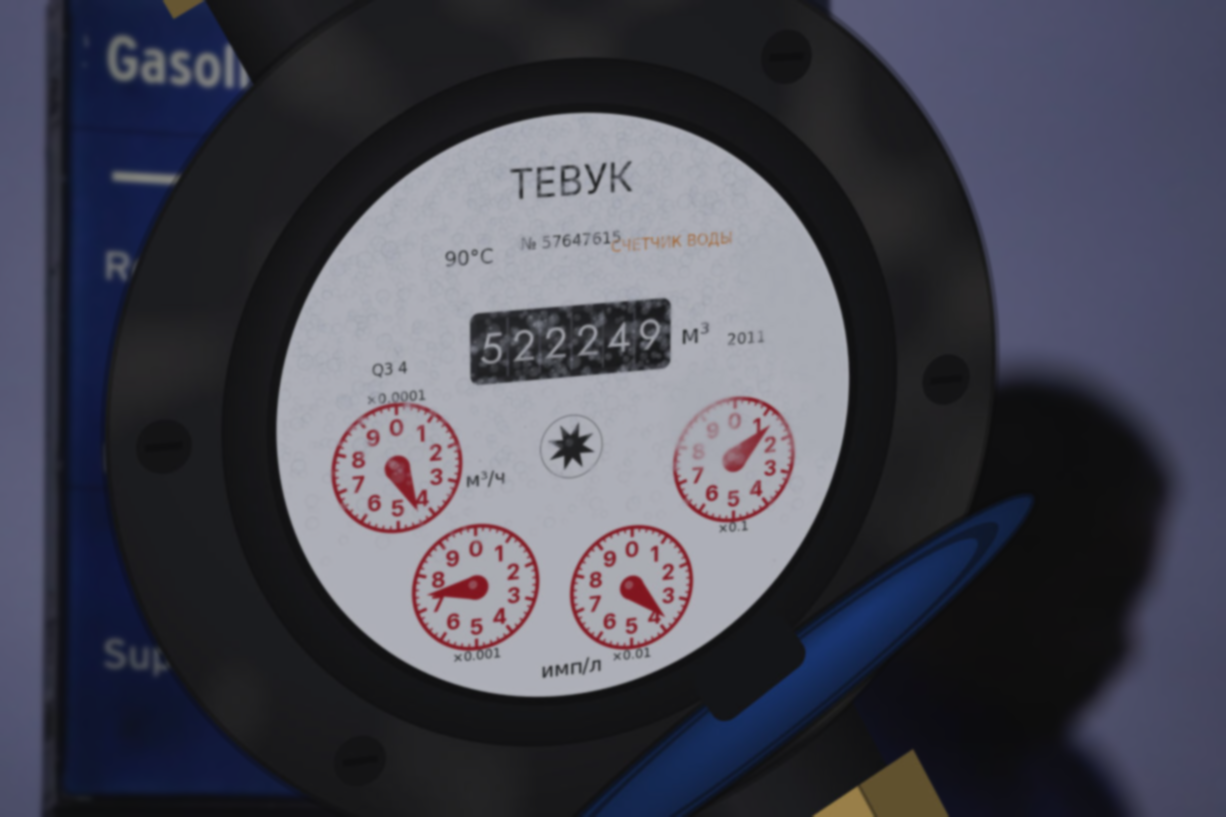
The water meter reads **522249.1374** m³
